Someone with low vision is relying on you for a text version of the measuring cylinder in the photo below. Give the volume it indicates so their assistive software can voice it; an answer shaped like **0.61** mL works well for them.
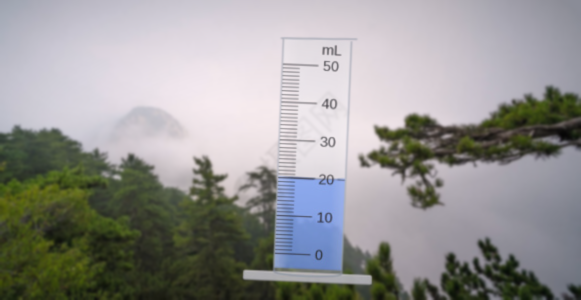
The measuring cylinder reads **20** mL
